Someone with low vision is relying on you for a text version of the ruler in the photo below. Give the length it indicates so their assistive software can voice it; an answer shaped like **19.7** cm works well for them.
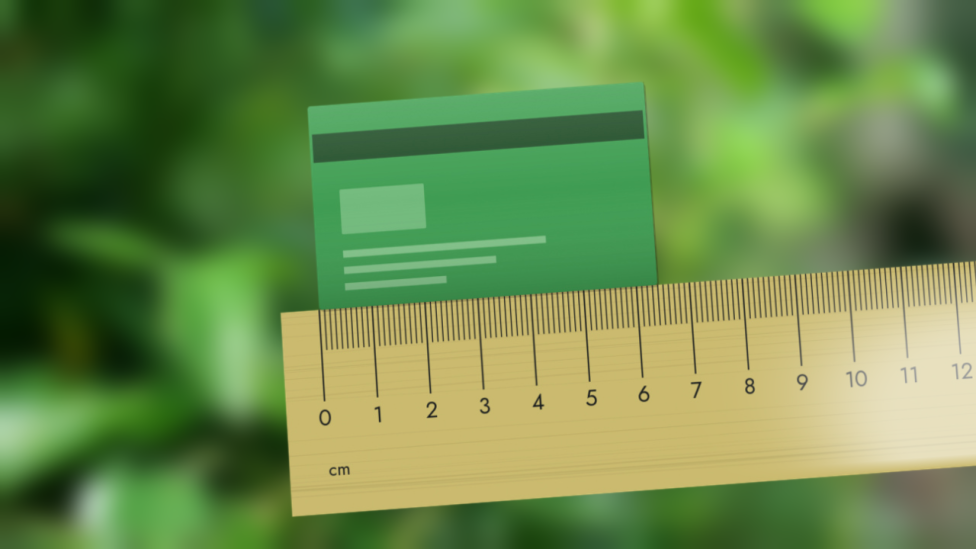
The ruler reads **6.4** cm
